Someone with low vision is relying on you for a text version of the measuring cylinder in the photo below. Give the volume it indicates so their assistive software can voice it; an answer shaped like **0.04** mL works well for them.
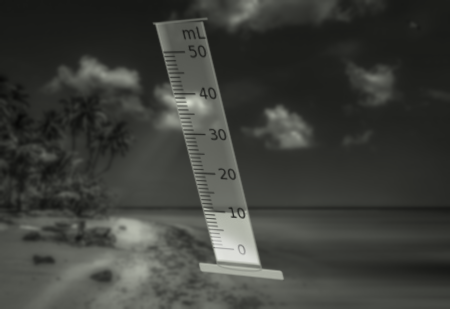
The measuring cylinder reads **10** mL
